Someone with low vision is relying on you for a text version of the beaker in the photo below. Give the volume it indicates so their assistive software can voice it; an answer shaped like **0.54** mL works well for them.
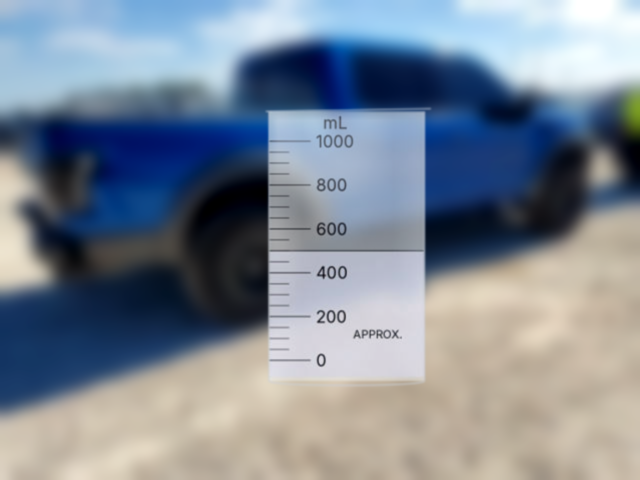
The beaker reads **500** mL
